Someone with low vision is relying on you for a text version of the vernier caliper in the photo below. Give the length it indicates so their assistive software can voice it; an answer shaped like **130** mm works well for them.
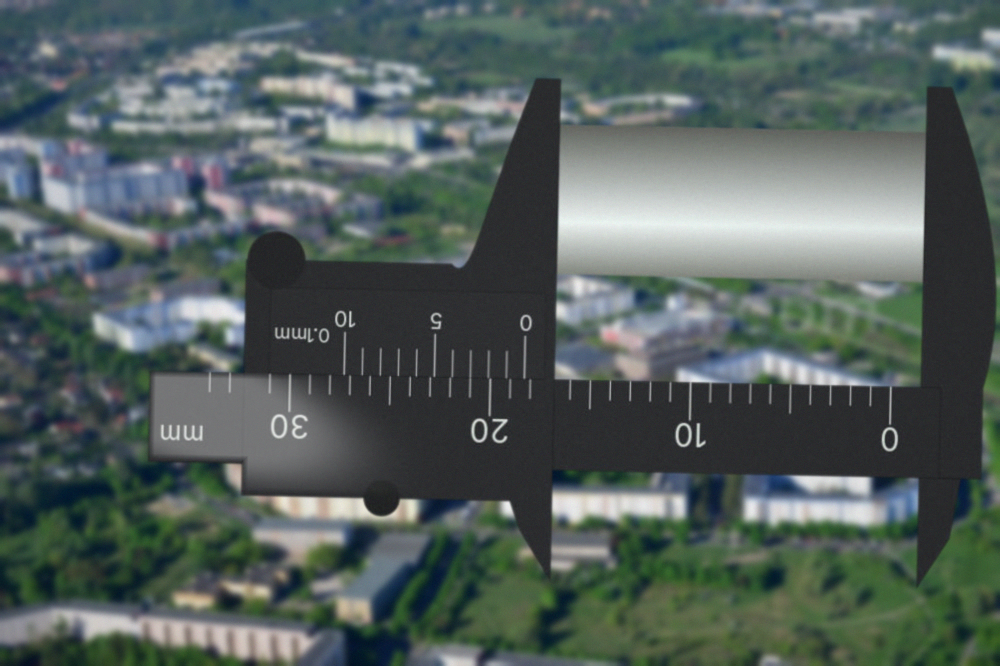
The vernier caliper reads **18.3** mm
